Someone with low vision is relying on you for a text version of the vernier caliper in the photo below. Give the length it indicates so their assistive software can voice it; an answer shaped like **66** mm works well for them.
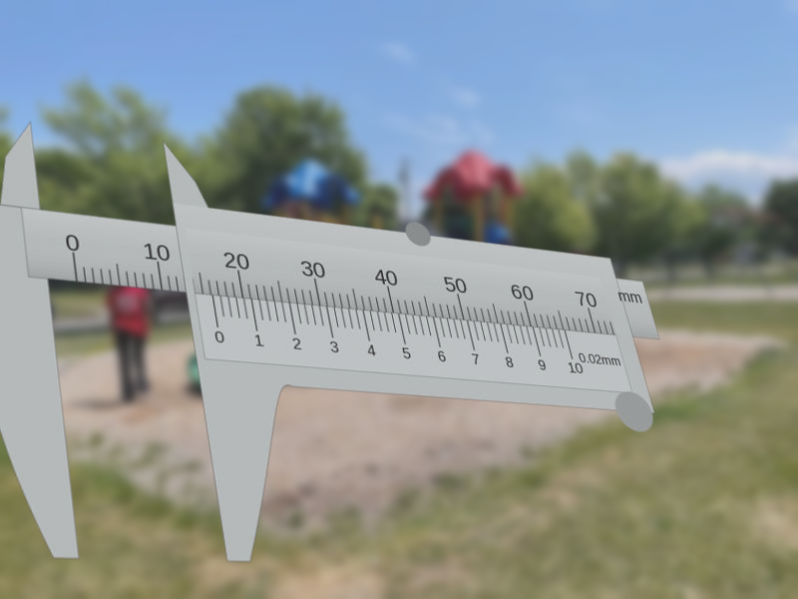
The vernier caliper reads **16.2** mm
